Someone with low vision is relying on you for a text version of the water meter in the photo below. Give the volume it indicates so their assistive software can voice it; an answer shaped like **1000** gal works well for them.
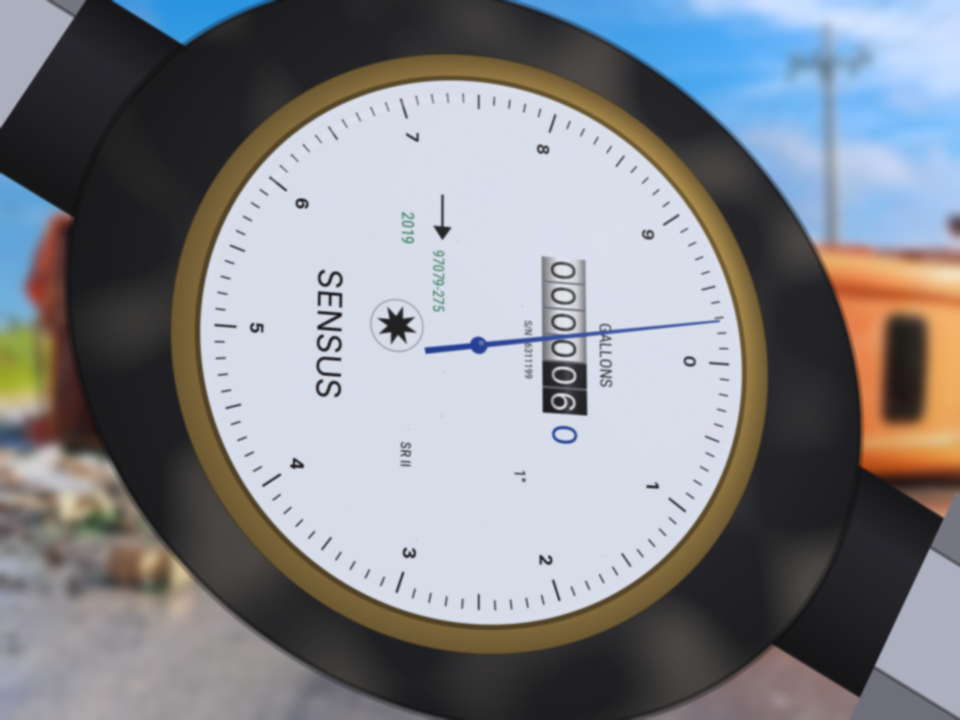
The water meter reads **59.7** gal
